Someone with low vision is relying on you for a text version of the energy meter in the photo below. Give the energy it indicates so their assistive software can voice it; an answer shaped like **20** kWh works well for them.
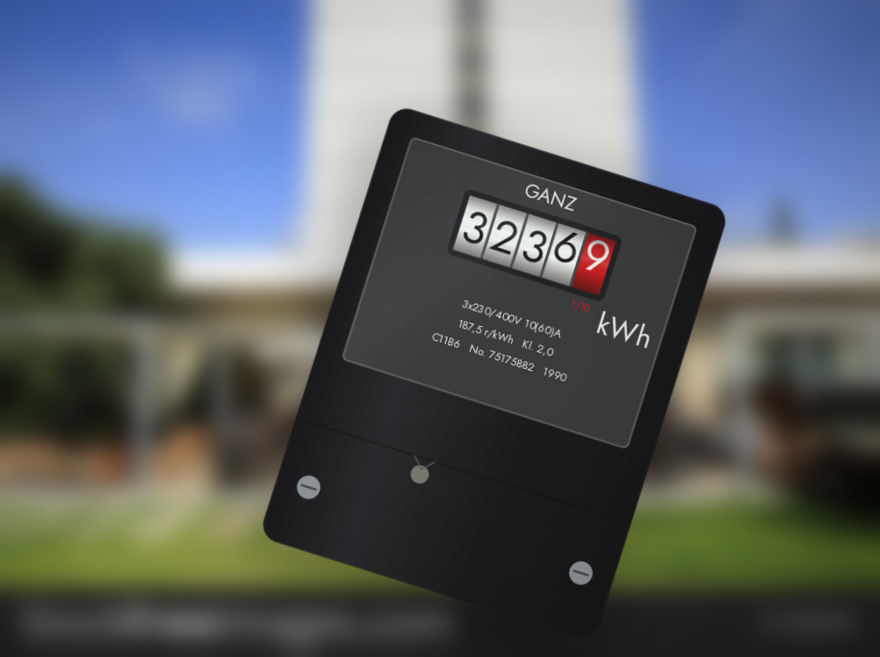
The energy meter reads **3236.9** kWh
